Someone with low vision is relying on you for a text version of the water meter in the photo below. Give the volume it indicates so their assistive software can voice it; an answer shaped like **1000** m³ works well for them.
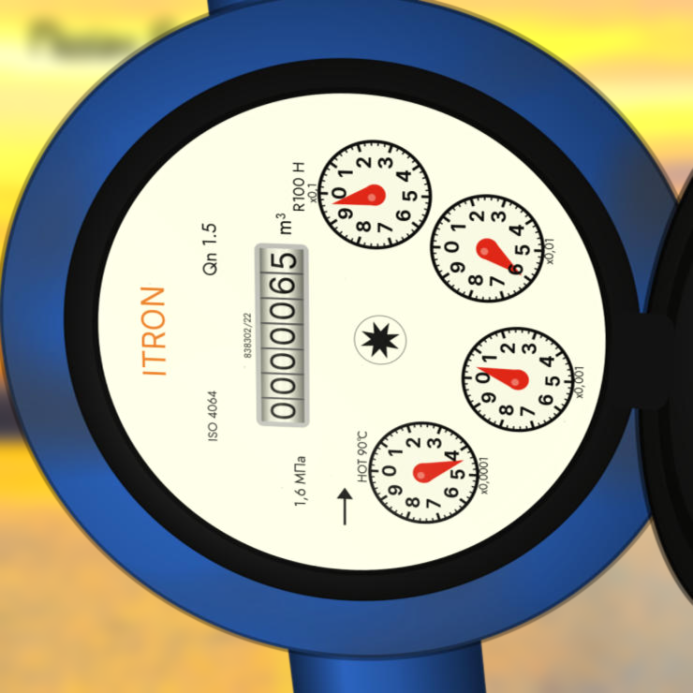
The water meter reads **64.9604** m³
